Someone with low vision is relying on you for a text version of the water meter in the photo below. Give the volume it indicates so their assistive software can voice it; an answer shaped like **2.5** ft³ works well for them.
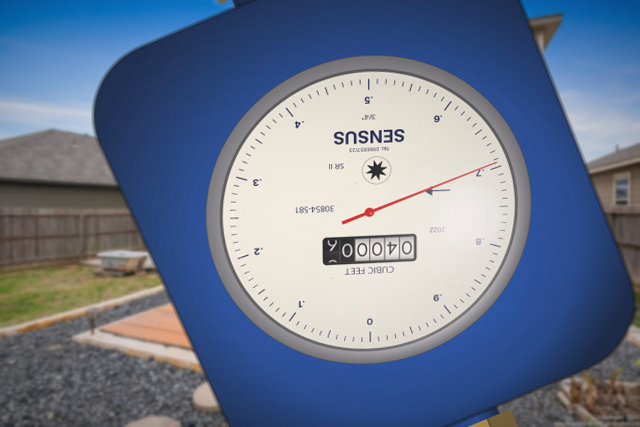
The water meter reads **40005.69** ft³
